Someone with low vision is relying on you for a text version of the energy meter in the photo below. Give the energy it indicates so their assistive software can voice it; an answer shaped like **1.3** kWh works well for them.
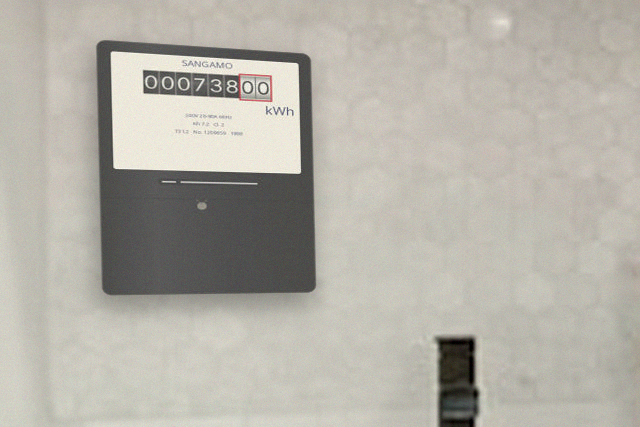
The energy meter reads **738.00** kWh
